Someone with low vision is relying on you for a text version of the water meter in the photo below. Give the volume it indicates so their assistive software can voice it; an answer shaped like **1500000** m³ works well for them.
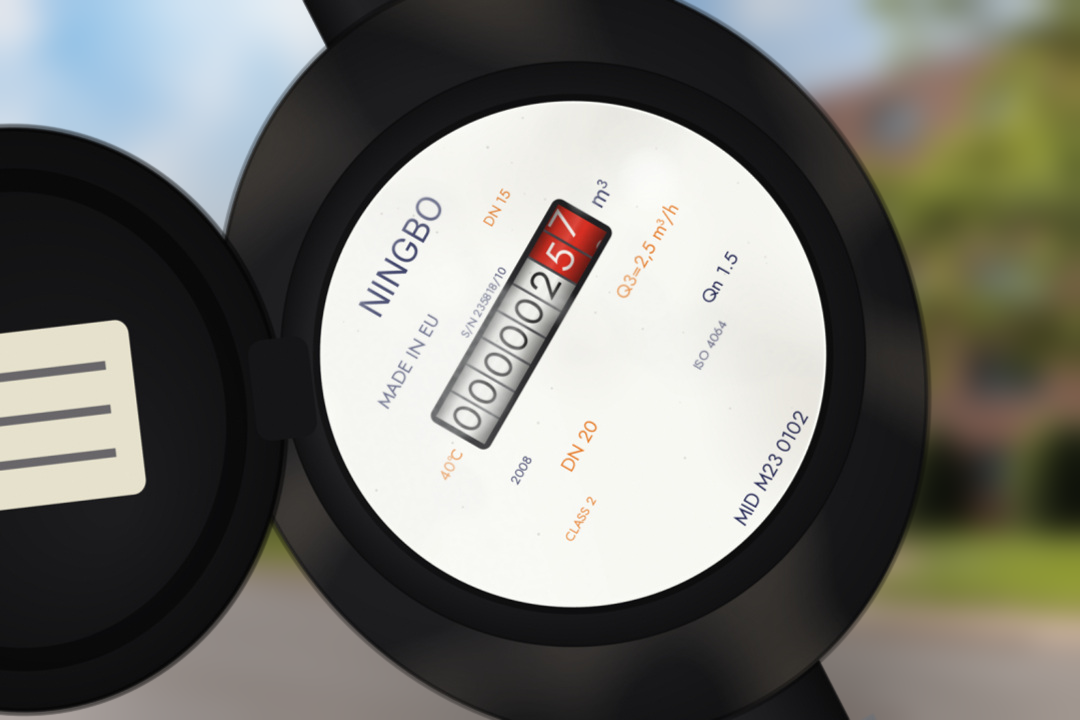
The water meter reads **2.57** m³
